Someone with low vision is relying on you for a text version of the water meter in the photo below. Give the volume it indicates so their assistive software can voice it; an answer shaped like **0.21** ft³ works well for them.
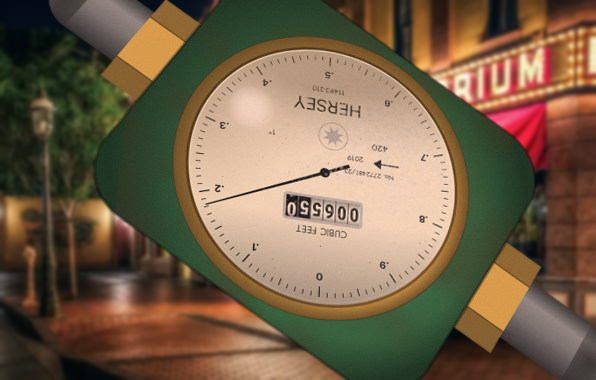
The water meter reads **6550.18** ft³
